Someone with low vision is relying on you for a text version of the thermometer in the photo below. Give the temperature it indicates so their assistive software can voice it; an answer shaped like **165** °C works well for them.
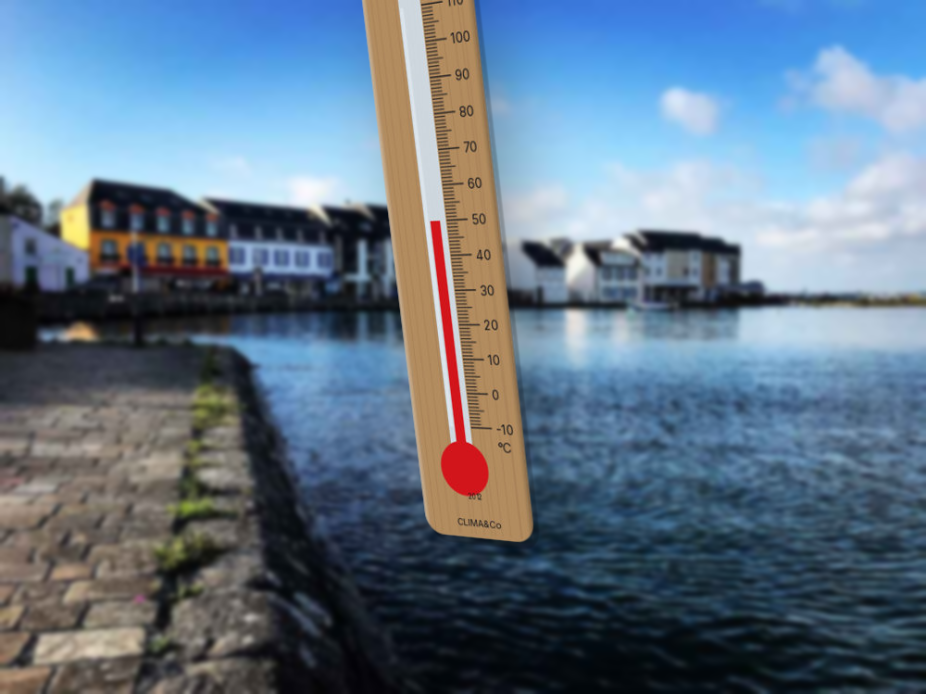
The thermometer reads **50** °C
